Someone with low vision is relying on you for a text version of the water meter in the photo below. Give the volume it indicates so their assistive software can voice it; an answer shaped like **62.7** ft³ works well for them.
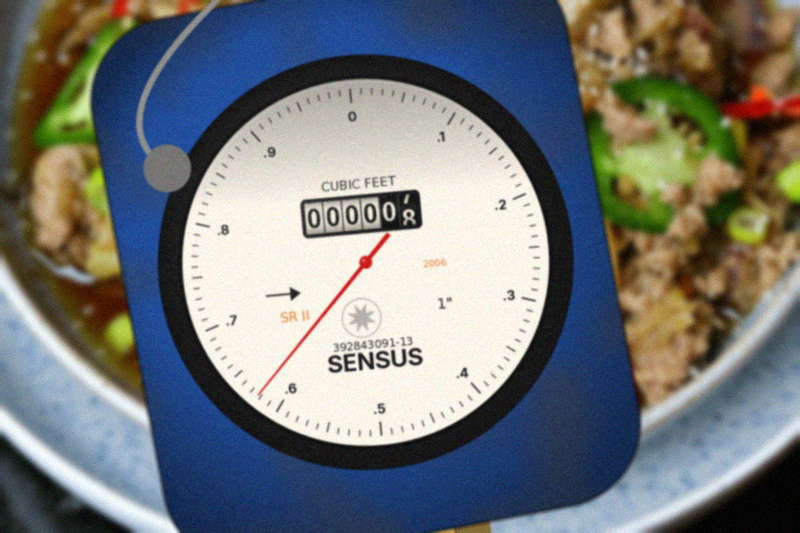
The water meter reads **7.62** ft³
